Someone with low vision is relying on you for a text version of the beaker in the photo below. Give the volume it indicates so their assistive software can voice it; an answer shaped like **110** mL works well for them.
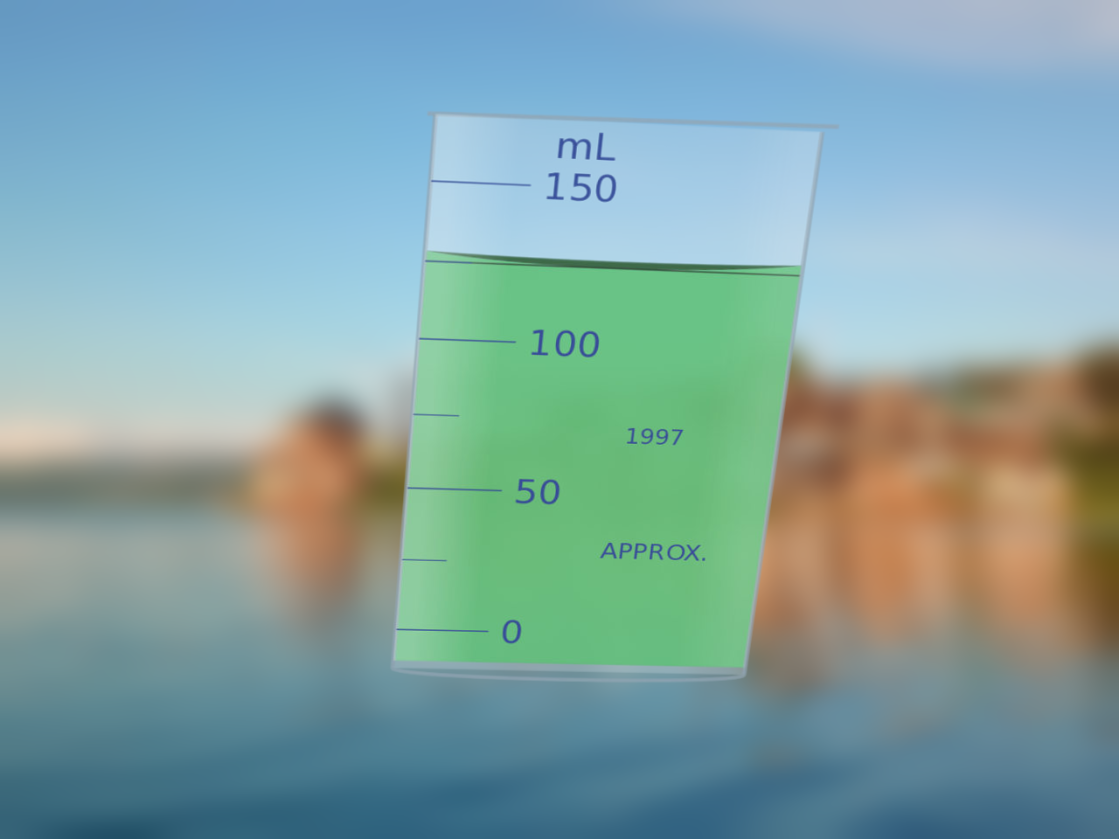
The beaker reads **125** mL
